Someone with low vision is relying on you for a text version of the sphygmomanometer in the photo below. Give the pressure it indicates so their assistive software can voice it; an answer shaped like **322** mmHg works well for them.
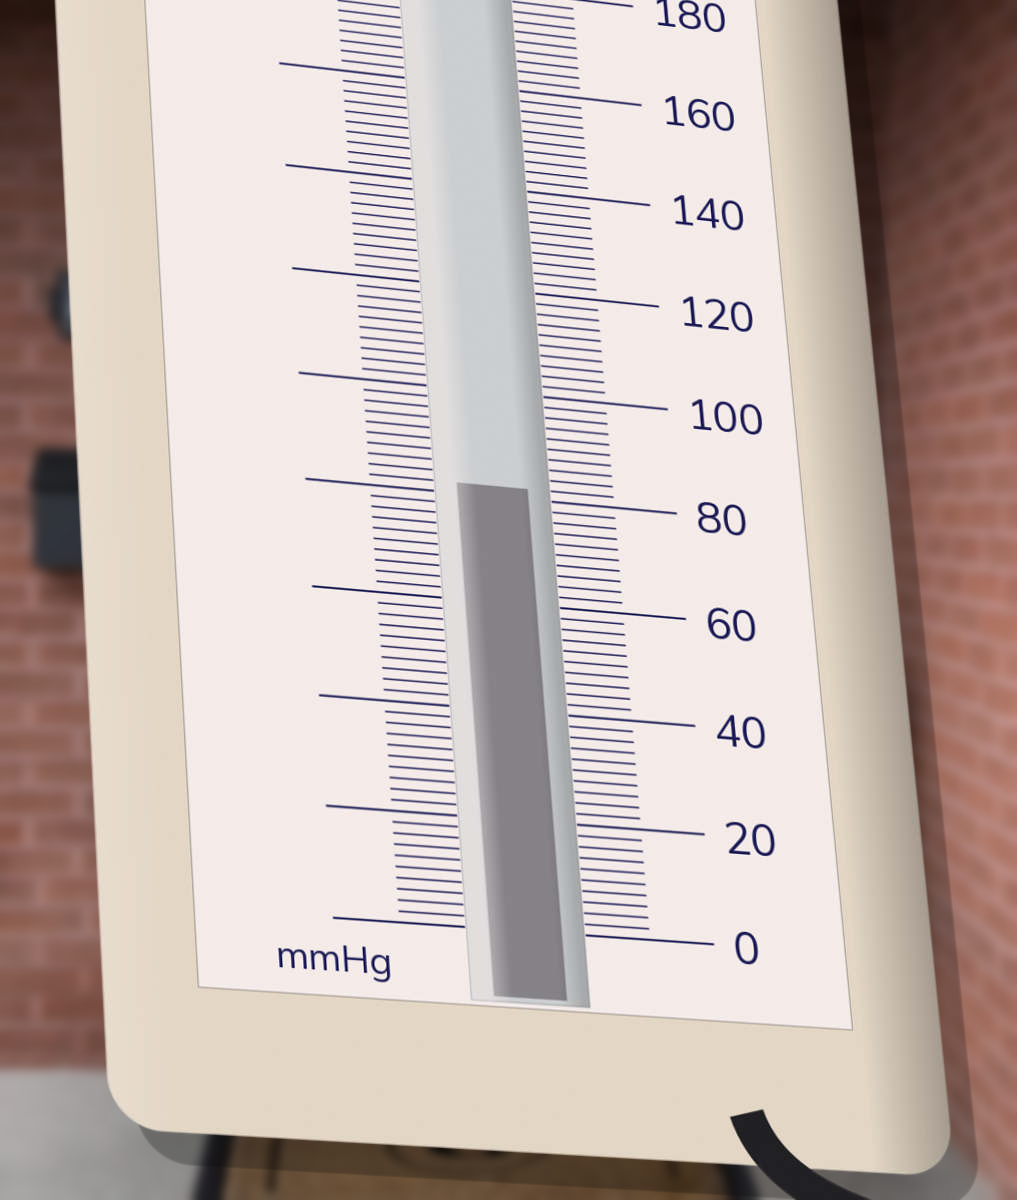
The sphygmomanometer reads **82** mmHg
